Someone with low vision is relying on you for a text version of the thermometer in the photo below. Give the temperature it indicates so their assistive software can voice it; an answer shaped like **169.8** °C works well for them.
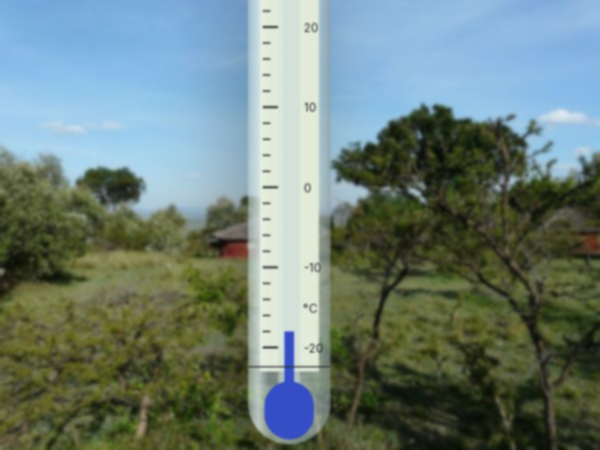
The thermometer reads **-18** °C
